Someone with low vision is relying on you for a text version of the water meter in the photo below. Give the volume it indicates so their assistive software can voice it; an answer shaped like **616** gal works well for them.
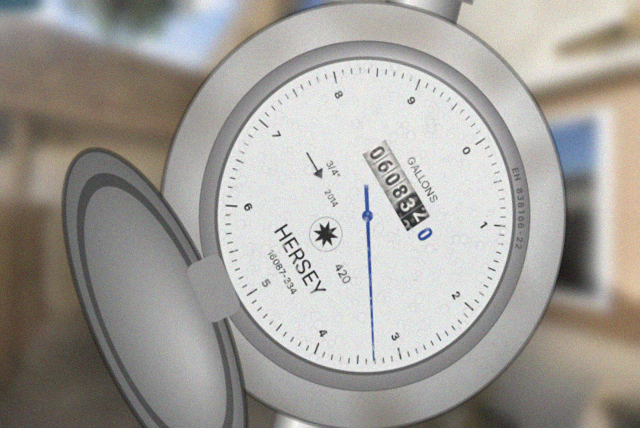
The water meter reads **608323.3** gal
